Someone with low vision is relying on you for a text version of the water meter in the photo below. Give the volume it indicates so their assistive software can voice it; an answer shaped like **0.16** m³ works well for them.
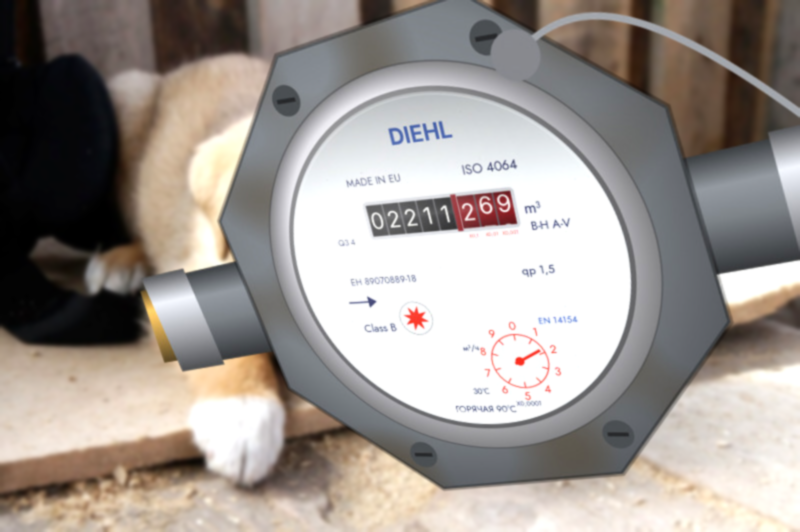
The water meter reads **2211.2691** m³
